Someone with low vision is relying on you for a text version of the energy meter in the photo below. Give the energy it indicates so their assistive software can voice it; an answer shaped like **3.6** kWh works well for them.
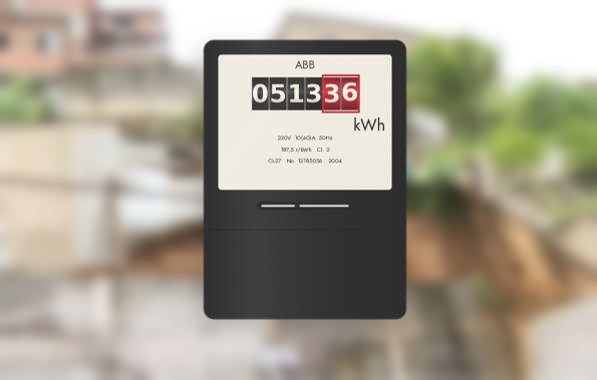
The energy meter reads **513.36** kWh
